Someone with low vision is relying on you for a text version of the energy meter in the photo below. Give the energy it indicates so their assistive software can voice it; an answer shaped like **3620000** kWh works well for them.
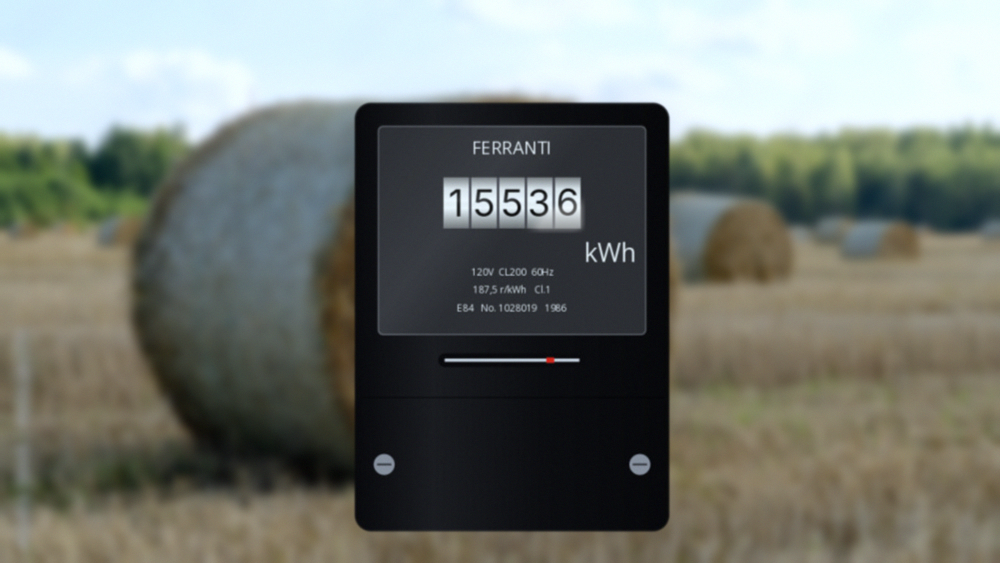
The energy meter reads **15536** kWh
